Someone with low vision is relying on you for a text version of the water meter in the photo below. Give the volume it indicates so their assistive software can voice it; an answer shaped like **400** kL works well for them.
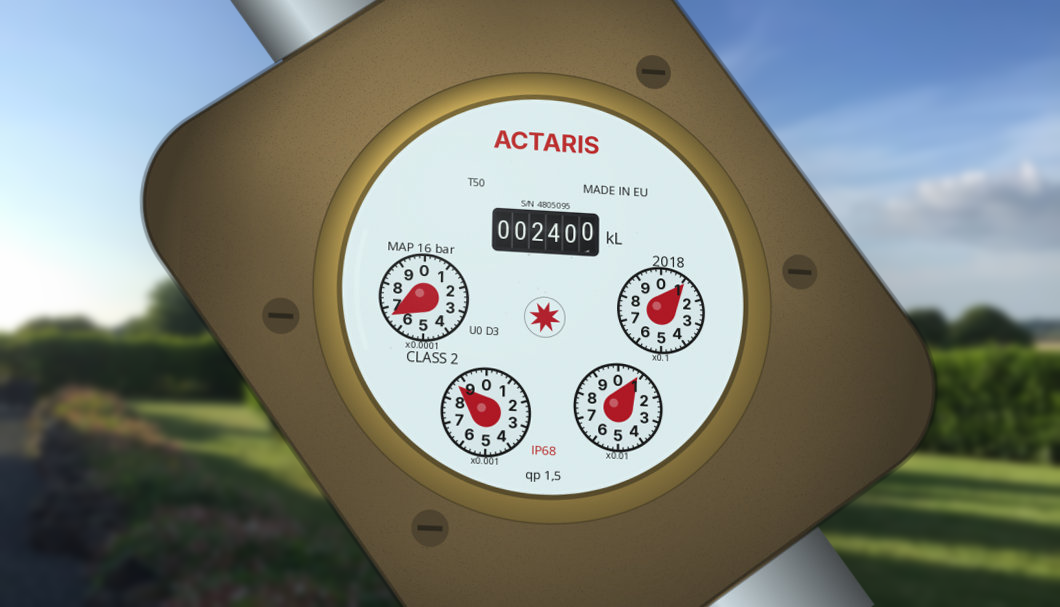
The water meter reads **2400.1086** kL
